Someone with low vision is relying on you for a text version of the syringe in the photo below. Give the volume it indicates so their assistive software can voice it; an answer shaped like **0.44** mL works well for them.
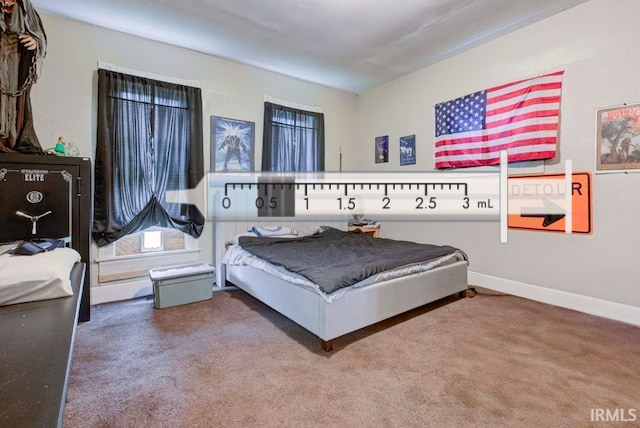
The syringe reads **0.4** mL
